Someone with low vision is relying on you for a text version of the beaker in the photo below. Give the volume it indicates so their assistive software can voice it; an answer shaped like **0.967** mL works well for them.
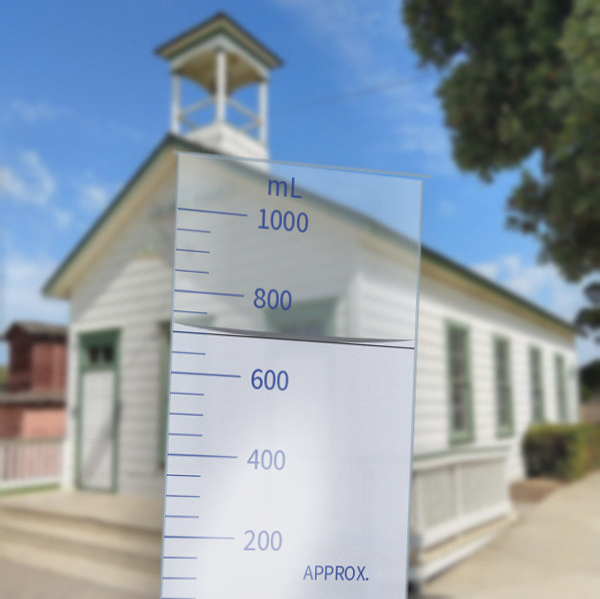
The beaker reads **700** mL
